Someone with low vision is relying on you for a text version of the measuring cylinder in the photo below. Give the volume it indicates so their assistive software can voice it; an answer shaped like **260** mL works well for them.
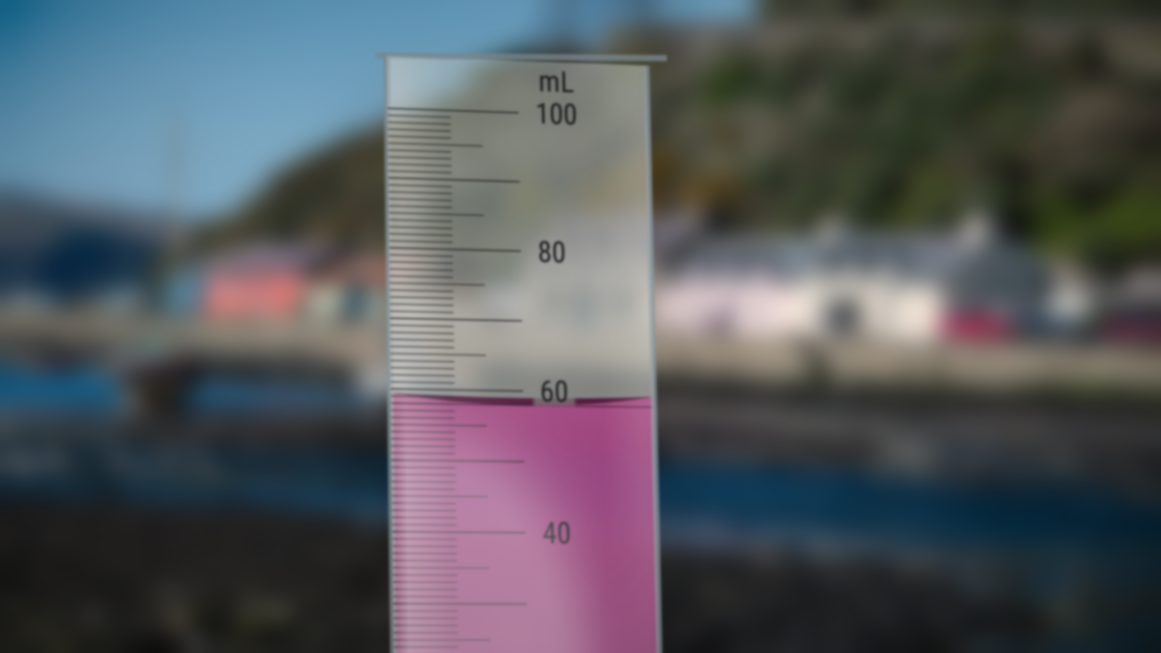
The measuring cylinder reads **58** mL
